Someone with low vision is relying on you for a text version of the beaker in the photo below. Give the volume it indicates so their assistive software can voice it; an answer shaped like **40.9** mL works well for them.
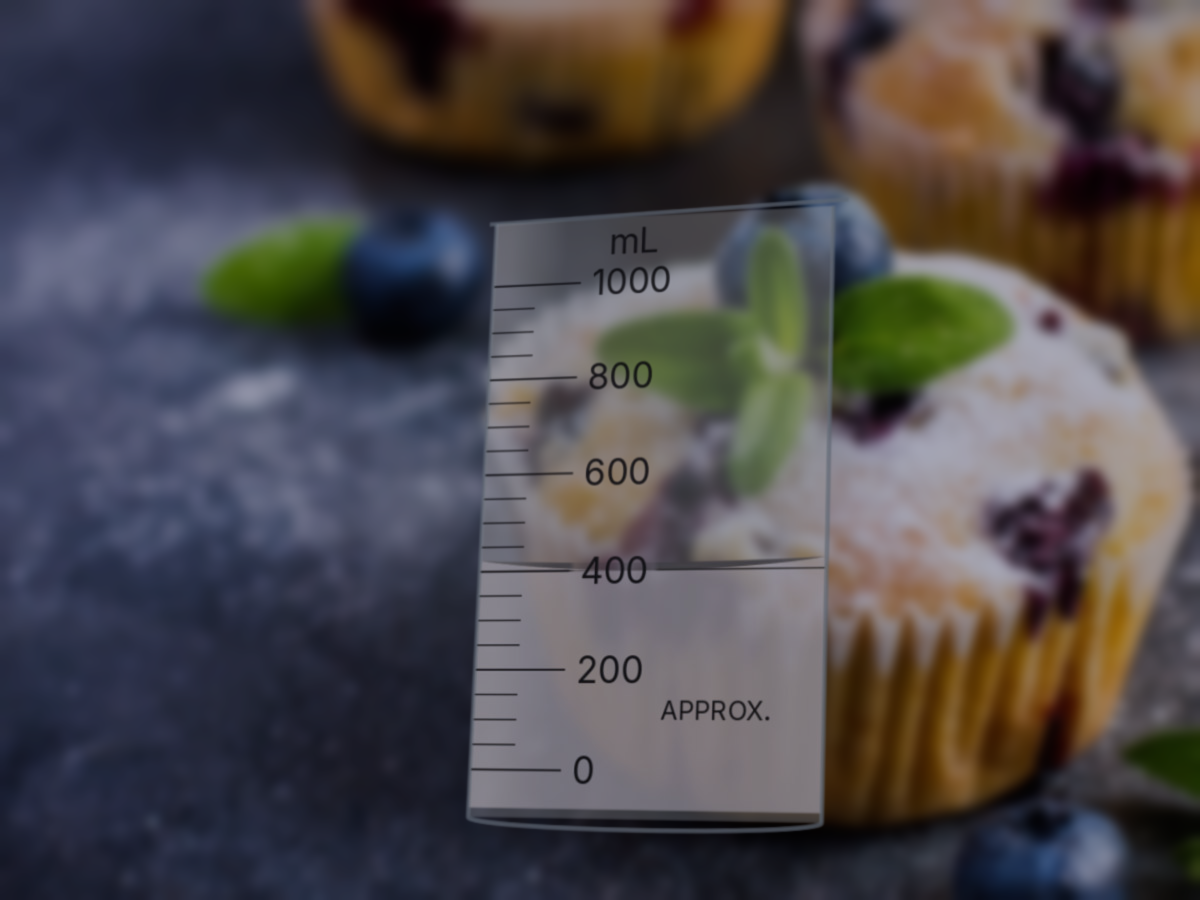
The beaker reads **400** mL
